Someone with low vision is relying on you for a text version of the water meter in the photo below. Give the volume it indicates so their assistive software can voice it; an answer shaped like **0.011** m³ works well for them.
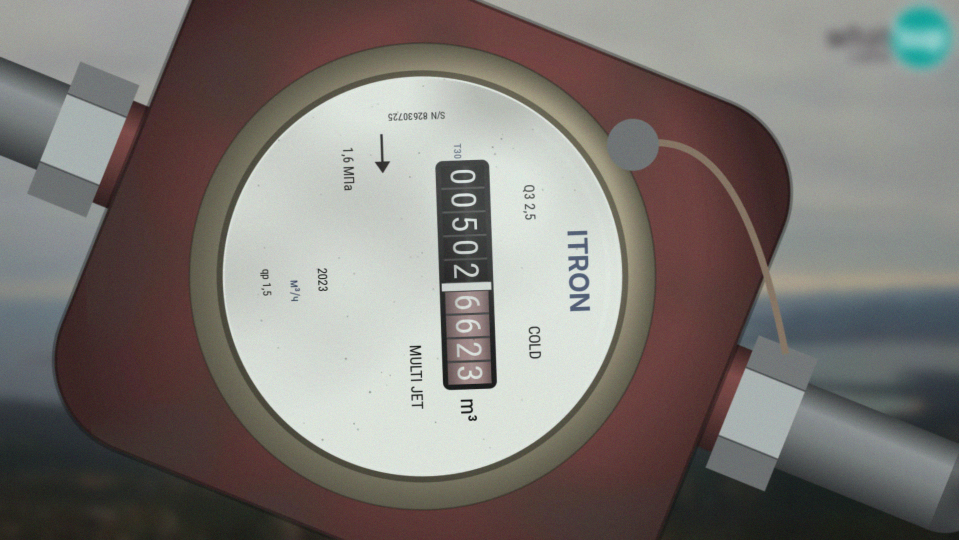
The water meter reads **502.6623** m³
